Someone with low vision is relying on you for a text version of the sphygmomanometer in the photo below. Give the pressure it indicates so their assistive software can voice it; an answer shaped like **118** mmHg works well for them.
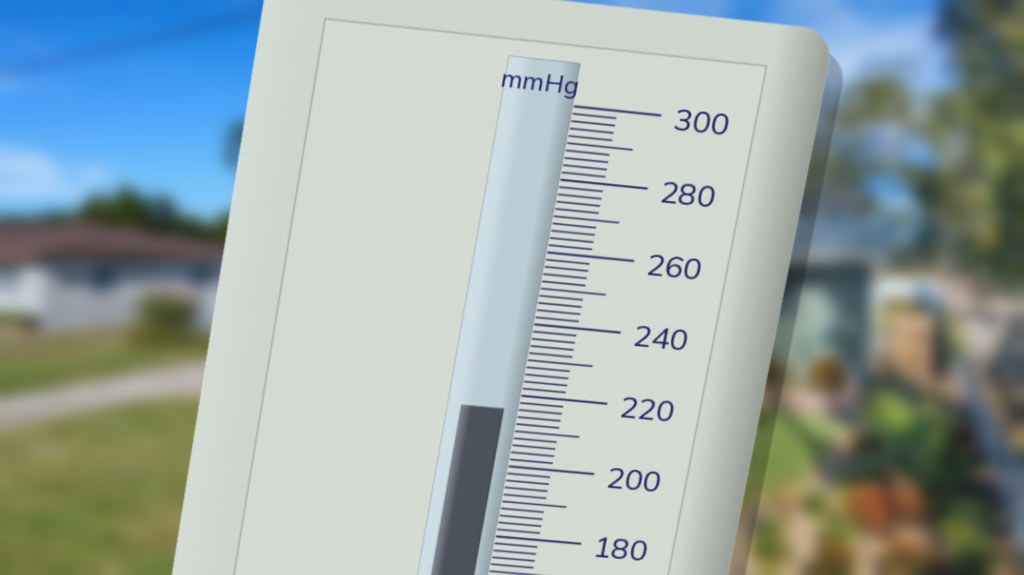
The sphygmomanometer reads **216** mmHg
